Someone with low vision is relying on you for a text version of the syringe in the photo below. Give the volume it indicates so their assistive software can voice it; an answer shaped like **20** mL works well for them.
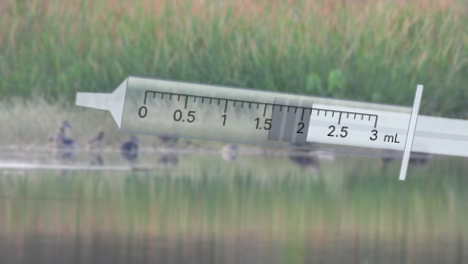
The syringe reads **1.6** mL
